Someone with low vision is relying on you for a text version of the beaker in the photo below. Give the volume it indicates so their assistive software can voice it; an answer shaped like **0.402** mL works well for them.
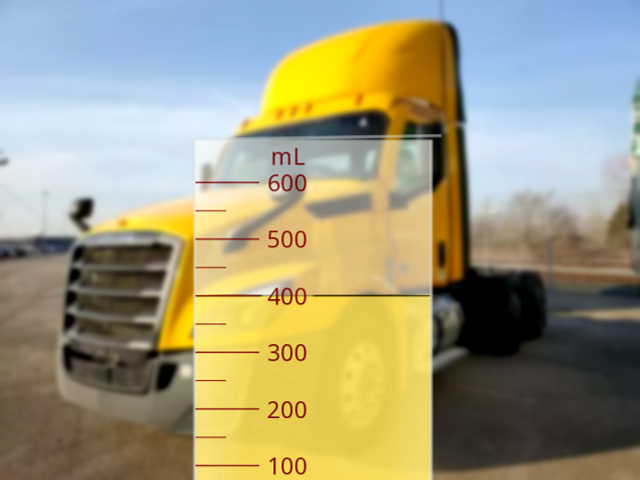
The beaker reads **400** mL
